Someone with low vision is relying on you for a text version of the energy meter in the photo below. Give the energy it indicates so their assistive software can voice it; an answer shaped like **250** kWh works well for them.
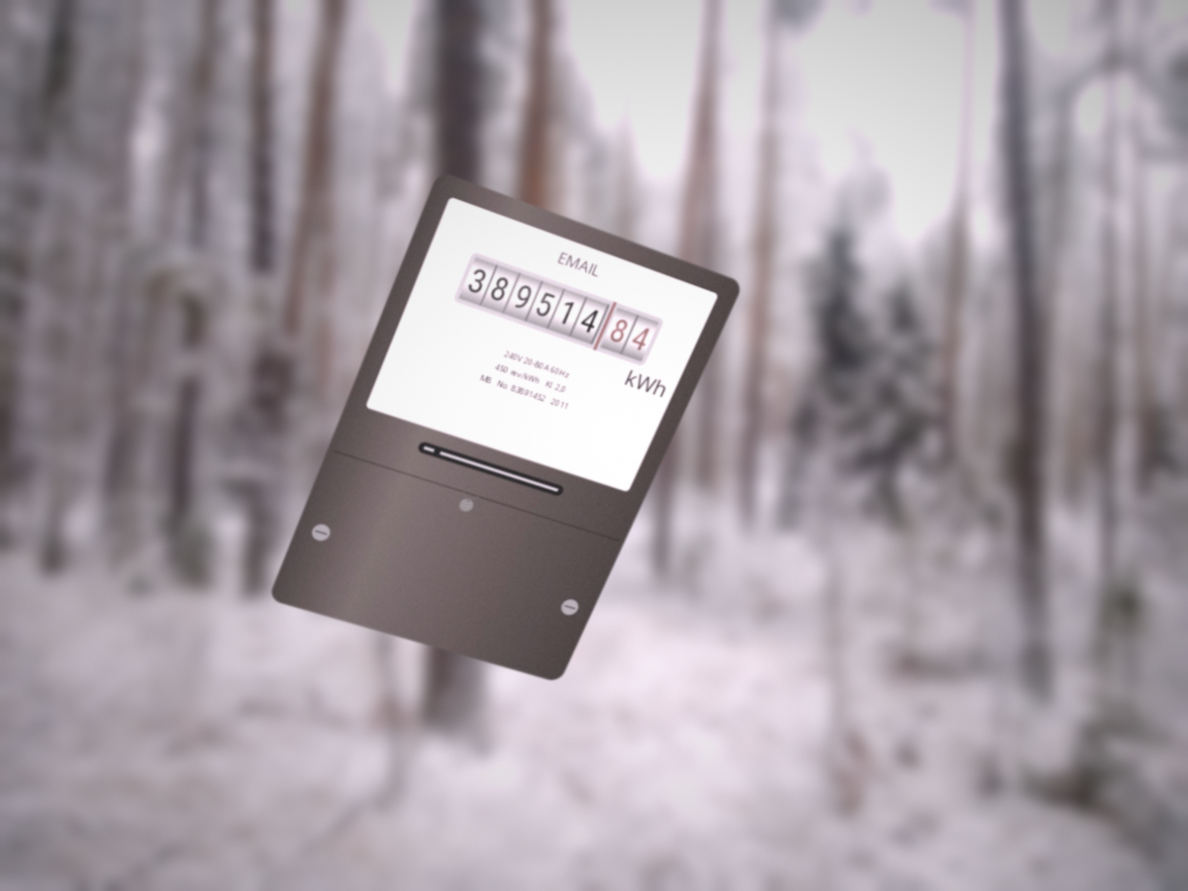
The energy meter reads **389514.84** kWh
